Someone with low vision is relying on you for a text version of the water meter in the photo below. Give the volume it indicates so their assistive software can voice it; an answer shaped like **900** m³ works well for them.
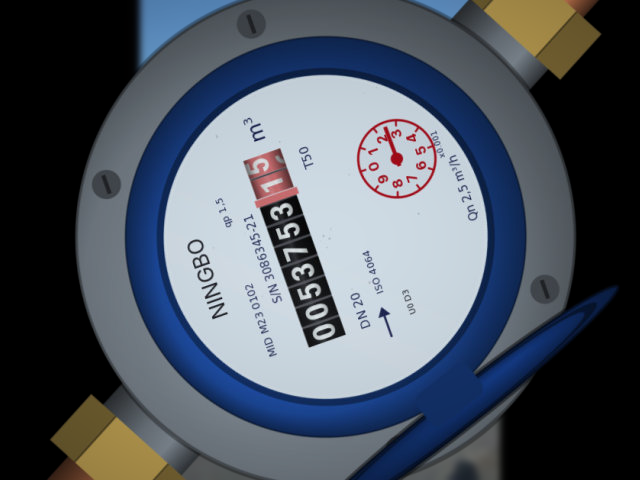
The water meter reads **53753.152** m³
